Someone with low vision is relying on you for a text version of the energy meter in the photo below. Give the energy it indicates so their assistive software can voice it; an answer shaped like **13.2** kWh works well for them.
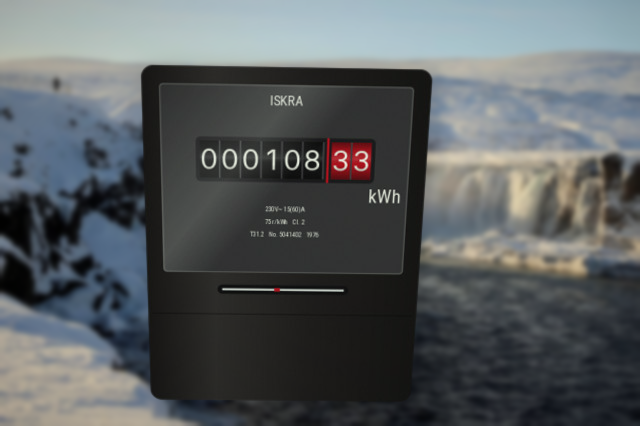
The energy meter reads **108.33** kWh
